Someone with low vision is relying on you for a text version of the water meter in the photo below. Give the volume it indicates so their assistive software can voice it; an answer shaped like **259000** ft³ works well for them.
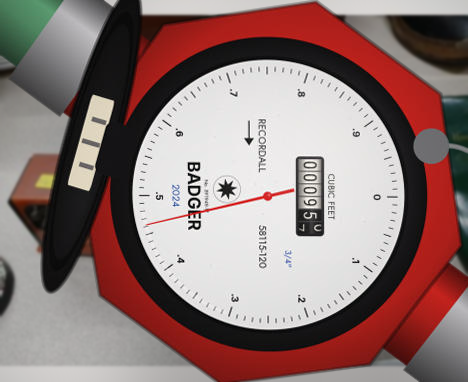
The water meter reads **956.46** ft³
